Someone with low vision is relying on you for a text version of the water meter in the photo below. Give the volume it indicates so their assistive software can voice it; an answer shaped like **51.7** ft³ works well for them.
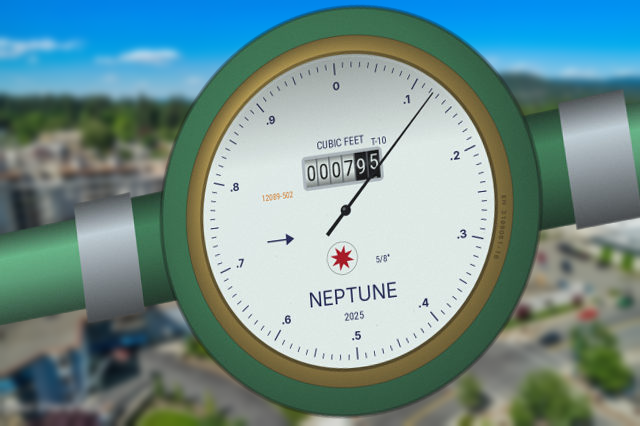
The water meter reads **795.12** ft³
